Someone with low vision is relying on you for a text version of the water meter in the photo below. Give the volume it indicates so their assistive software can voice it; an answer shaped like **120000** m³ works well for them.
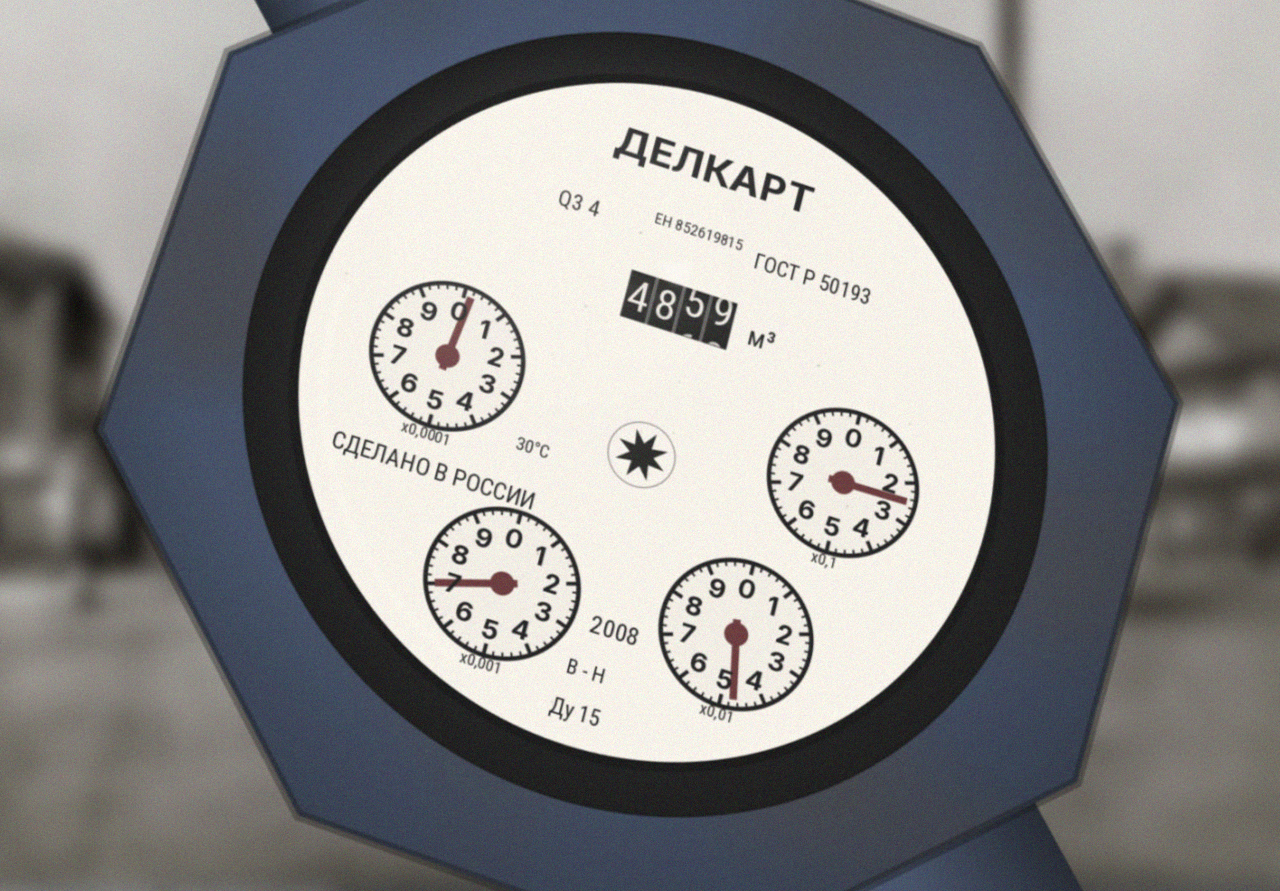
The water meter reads **4859.2470** m³
